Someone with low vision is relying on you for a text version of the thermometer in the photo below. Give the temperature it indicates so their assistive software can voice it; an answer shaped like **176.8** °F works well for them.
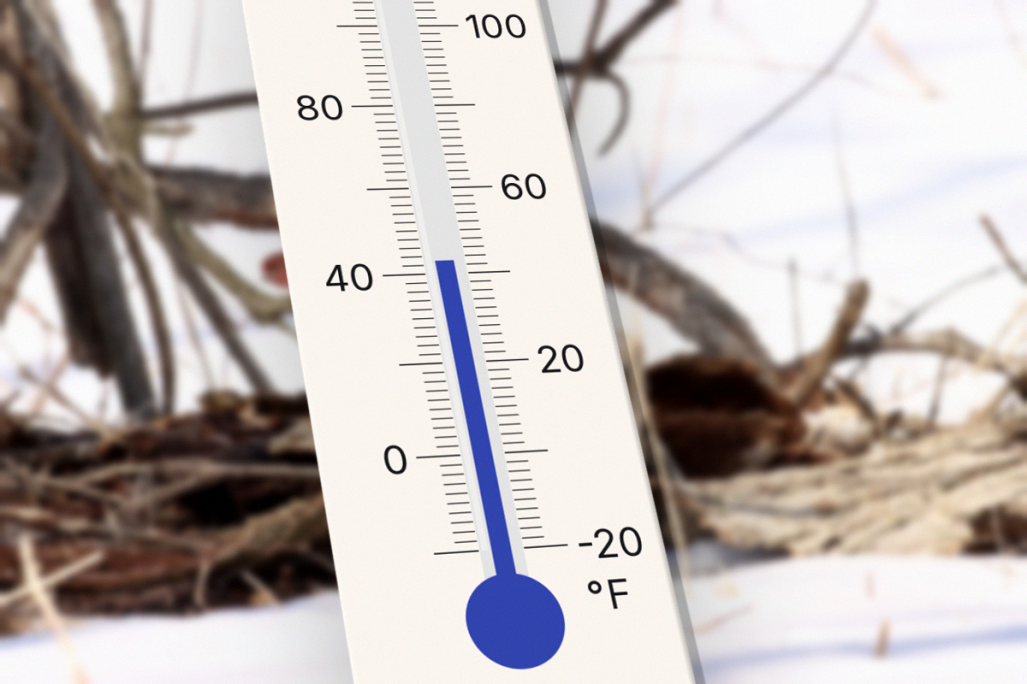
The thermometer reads **43** °F
